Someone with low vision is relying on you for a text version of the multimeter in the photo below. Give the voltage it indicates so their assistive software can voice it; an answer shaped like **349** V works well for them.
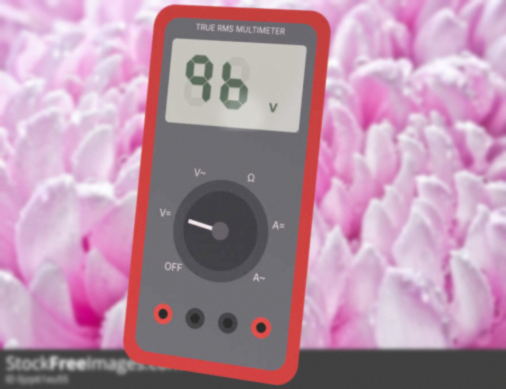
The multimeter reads **96** V
